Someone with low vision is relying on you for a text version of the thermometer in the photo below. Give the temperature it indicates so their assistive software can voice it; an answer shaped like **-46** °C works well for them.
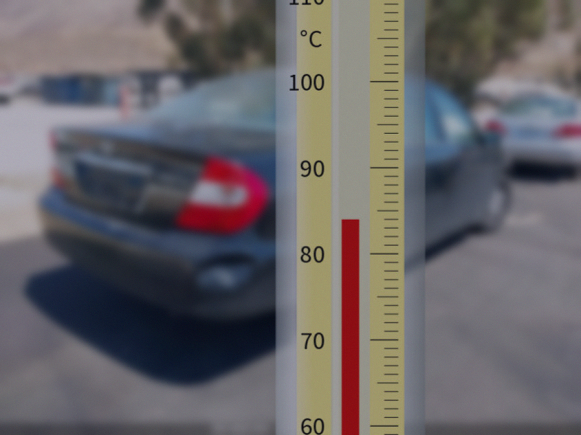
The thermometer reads **84** °C
